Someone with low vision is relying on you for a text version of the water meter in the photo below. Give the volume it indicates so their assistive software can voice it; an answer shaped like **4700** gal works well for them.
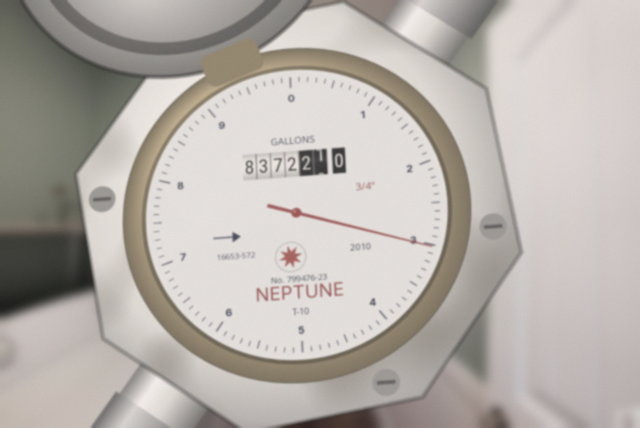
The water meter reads **8372213.0** gal
